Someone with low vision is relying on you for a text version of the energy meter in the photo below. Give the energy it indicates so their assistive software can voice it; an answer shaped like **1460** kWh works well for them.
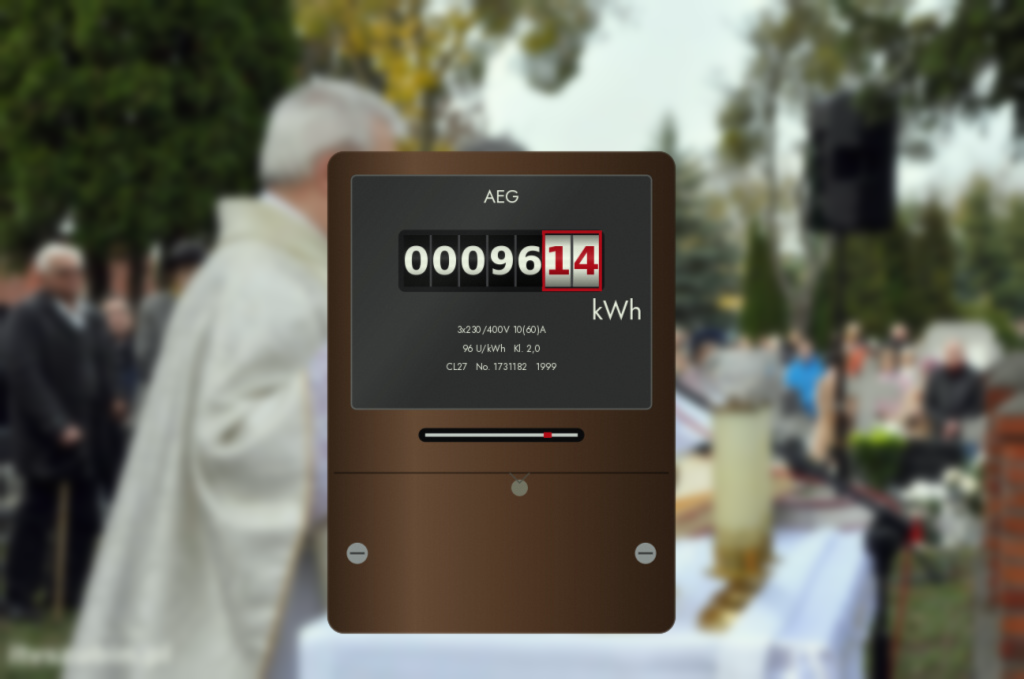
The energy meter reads **96.14** kWh
